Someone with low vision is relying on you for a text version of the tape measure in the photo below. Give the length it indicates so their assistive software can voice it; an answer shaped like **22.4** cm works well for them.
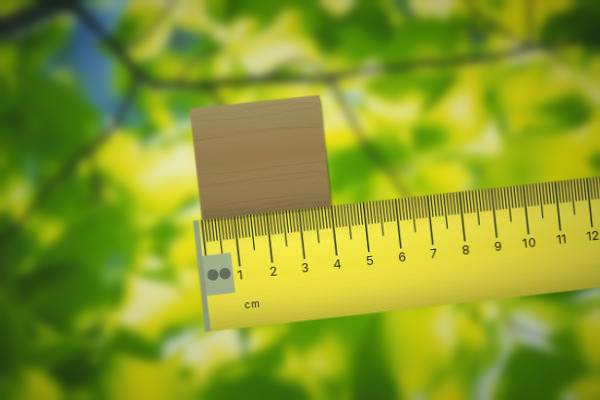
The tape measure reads **4** cm
